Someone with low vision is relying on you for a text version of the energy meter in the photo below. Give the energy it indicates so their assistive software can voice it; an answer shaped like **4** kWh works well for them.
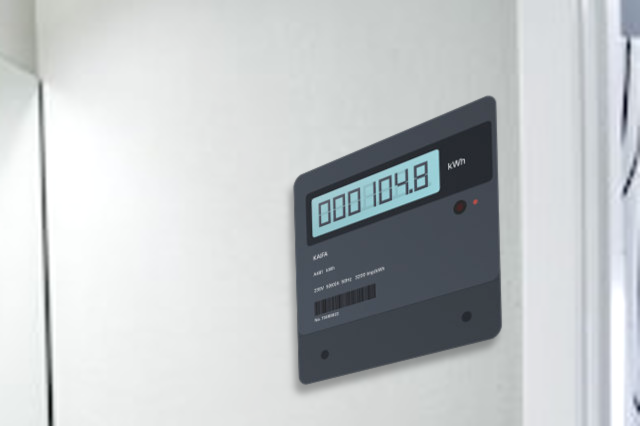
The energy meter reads **104.8** kWh
